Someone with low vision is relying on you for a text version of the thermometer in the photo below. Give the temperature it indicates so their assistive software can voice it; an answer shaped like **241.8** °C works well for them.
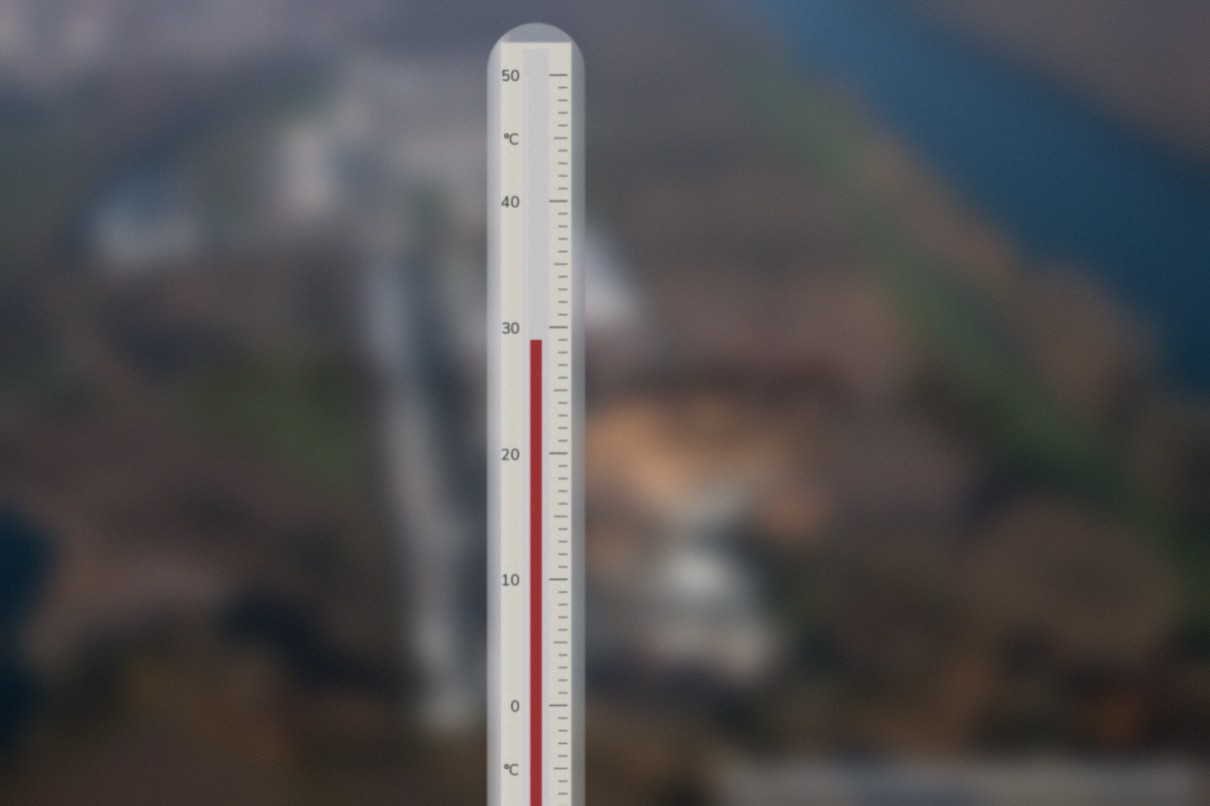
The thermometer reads **29** °C
